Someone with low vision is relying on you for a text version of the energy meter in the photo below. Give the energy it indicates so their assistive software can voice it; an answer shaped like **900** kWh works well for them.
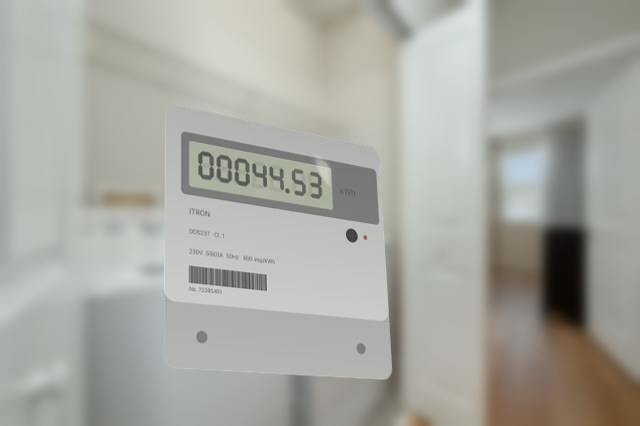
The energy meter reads **44.53** kWh
